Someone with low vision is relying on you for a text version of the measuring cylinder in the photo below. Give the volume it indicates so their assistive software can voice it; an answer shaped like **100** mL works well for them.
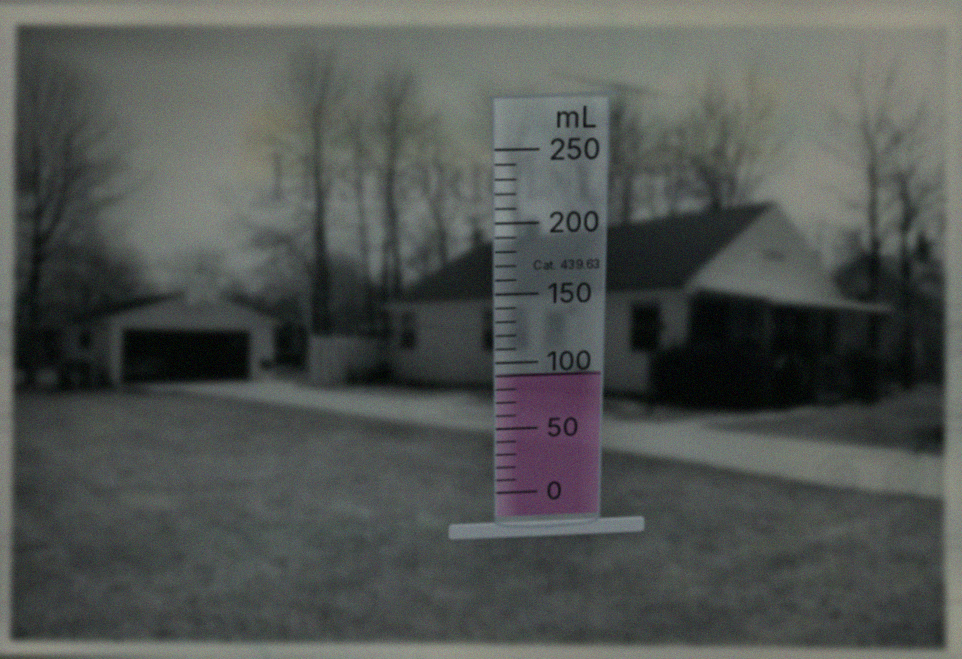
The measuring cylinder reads **90** mL
